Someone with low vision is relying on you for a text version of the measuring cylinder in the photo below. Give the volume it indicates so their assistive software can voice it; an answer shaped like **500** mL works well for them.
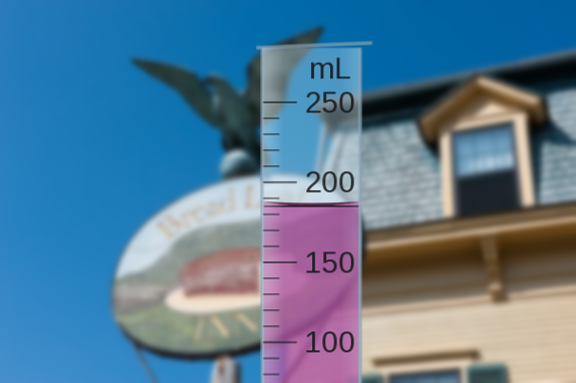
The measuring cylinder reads **185** mL
